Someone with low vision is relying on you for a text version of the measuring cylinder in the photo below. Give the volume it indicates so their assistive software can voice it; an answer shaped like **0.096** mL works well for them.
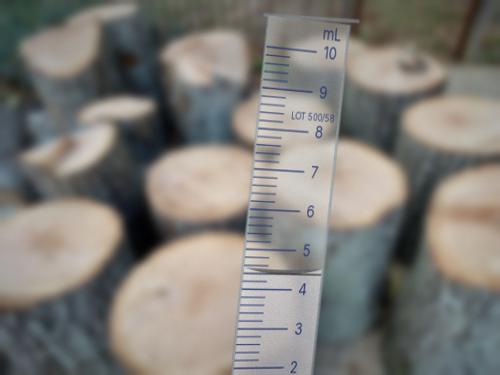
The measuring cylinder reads **4.4** mL
